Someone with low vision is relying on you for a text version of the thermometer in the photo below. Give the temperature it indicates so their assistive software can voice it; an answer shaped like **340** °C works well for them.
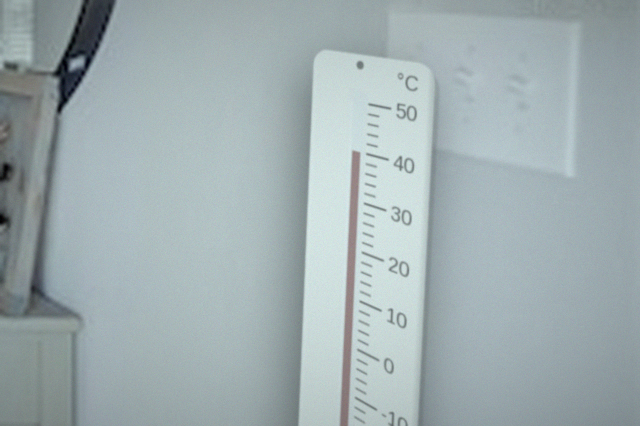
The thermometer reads **40** °C
